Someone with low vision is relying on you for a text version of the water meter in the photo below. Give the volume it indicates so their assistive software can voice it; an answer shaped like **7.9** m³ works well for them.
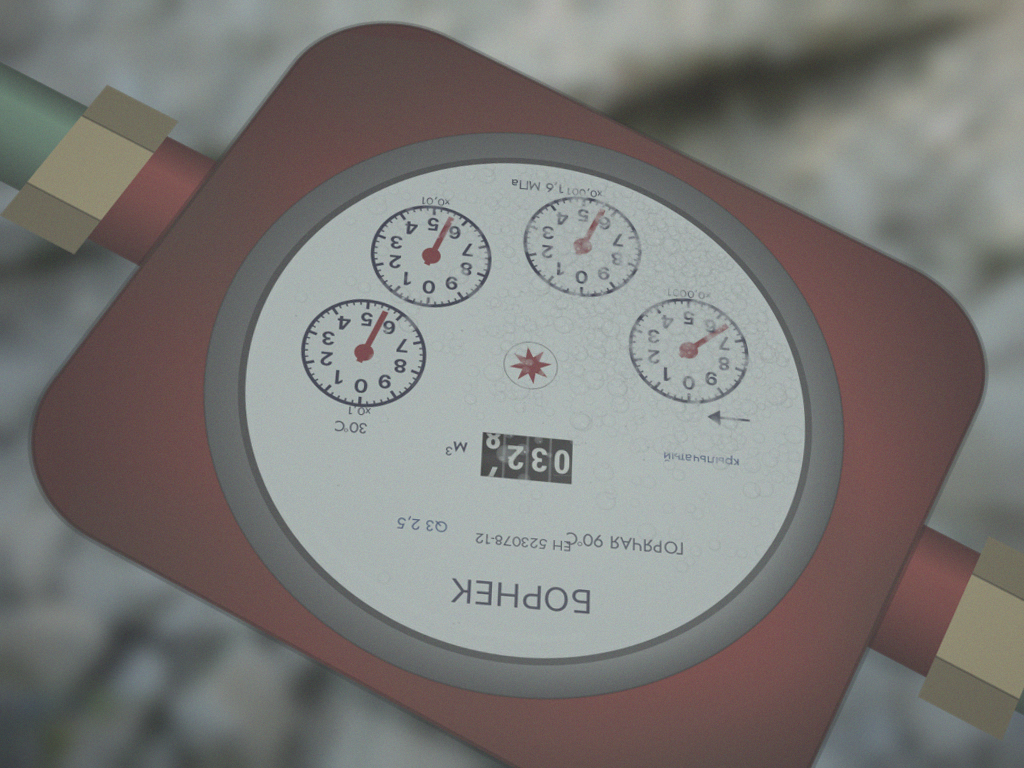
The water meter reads **327.5556** m³
